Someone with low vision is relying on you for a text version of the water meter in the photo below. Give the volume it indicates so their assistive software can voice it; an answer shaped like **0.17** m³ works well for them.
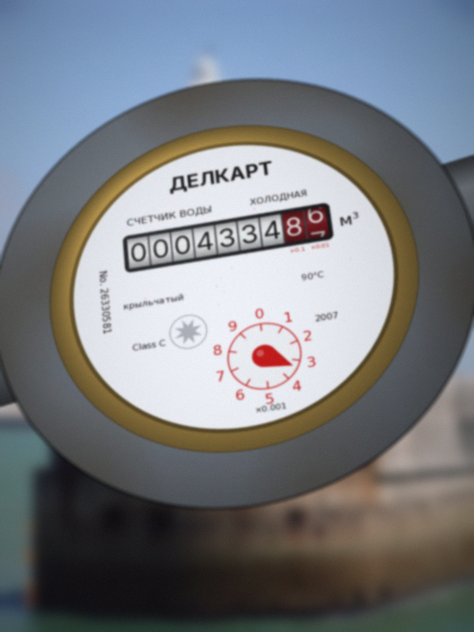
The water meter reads **4334.863** m³
